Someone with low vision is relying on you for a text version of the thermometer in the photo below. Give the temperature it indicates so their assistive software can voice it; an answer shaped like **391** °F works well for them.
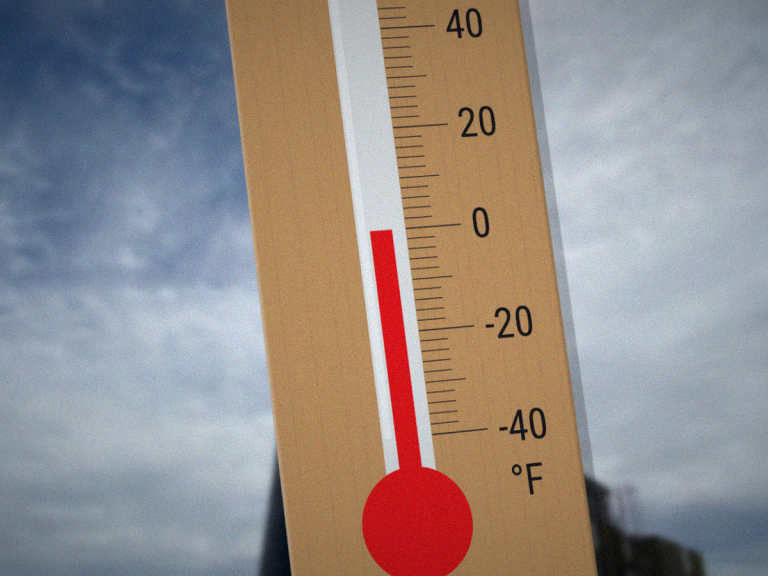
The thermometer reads **0** °F
